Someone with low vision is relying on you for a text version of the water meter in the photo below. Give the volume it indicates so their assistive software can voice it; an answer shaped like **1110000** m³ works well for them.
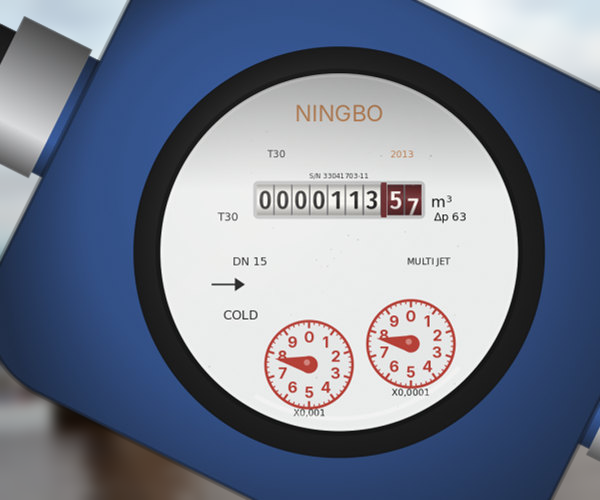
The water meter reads **113.5677** m³
